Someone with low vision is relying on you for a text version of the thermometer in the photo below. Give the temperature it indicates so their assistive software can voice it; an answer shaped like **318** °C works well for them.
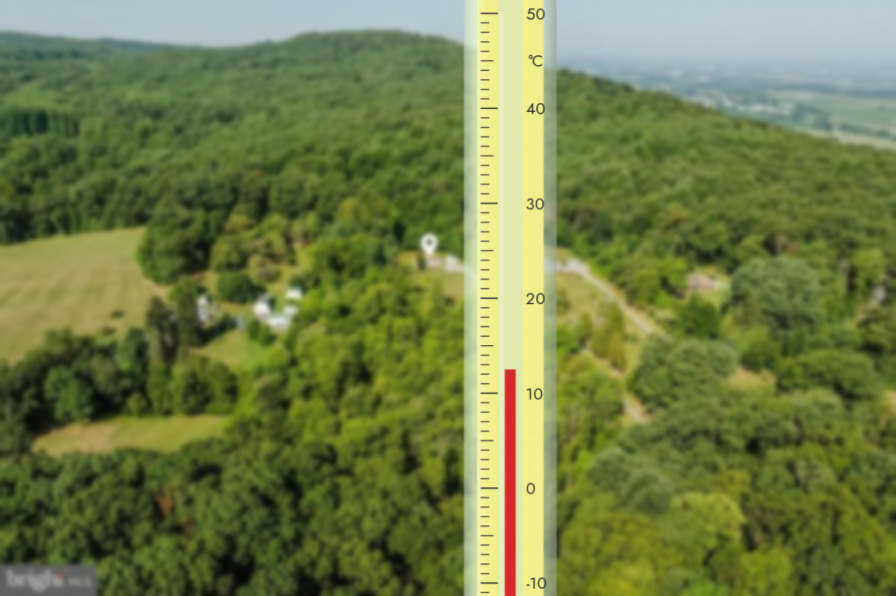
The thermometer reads **12.5** °C
